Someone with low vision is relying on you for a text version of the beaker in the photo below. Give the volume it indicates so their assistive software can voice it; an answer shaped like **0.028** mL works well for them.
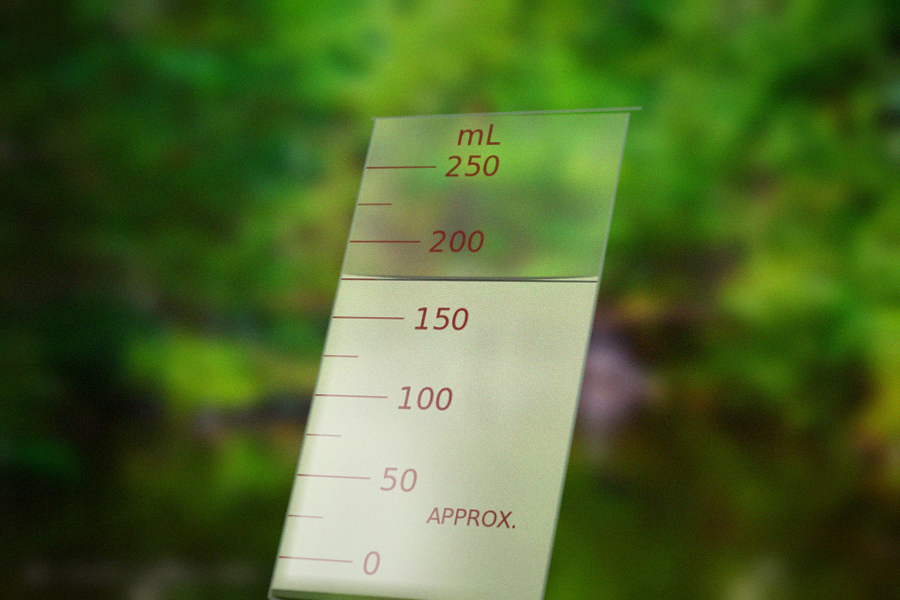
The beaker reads **175** mL
